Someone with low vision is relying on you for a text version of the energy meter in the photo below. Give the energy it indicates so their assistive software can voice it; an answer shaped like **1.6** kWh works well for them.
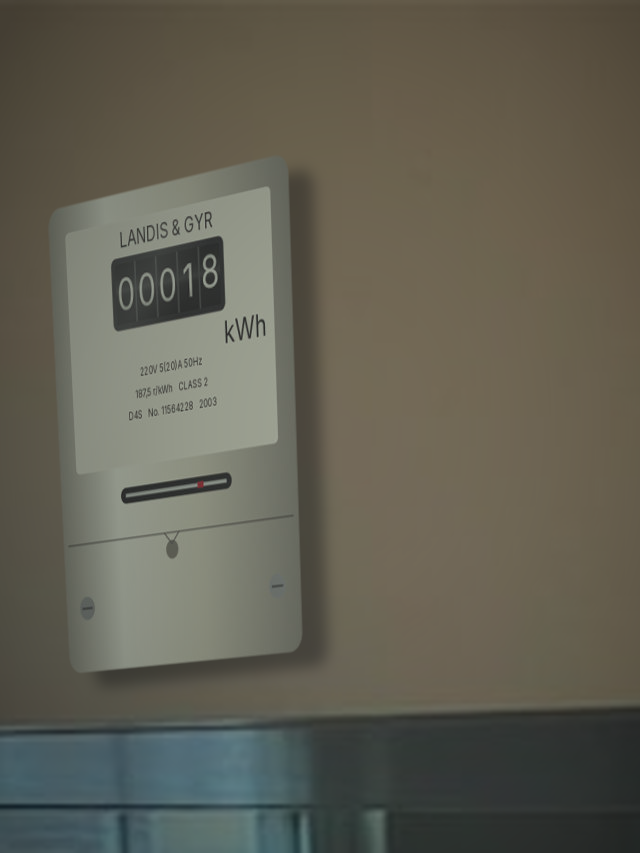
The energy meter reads **18** kWh
